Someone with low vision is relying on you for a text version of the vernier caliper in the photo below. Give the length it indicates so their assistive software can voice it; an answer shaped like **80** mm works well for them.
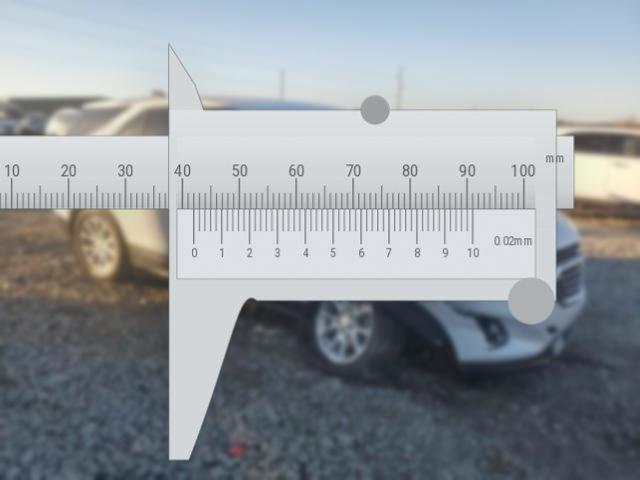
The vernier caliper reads **42.0** mm
